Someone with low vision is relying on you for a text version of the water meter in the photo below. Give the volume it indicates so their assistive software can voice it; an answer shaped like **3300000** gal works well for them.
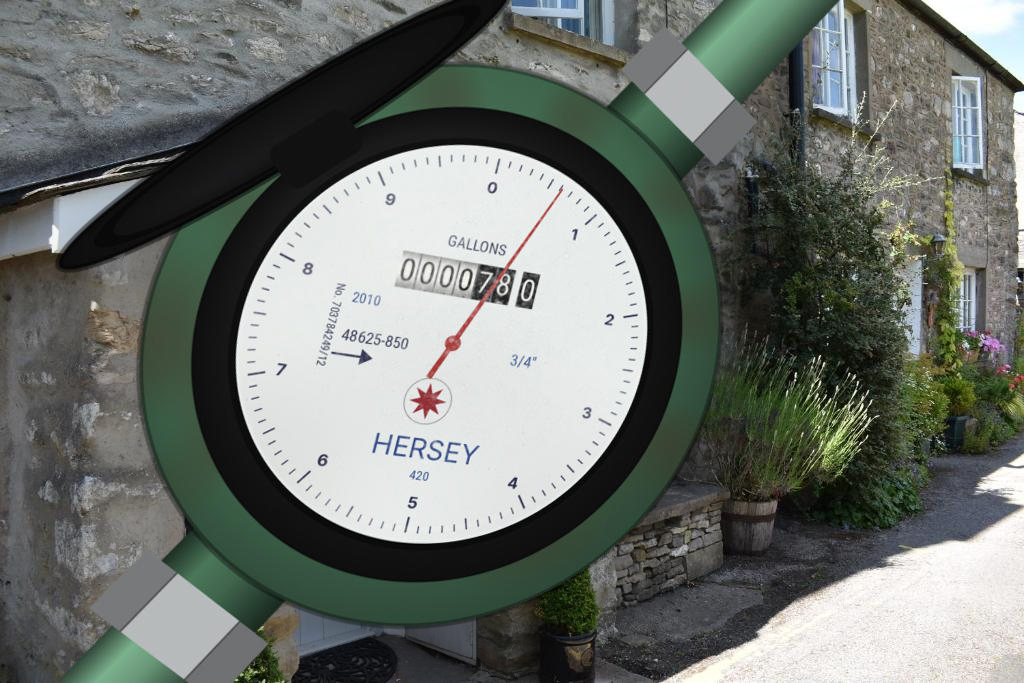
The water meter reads **780.6** gal
